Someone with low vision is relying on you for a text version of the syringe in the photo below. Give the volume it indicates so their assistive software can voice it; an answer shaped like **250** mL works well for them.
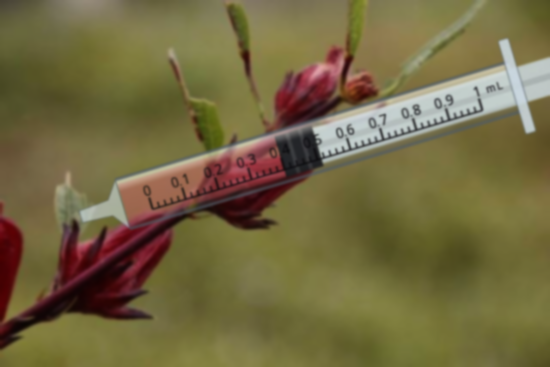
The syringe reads **0.4** mL
